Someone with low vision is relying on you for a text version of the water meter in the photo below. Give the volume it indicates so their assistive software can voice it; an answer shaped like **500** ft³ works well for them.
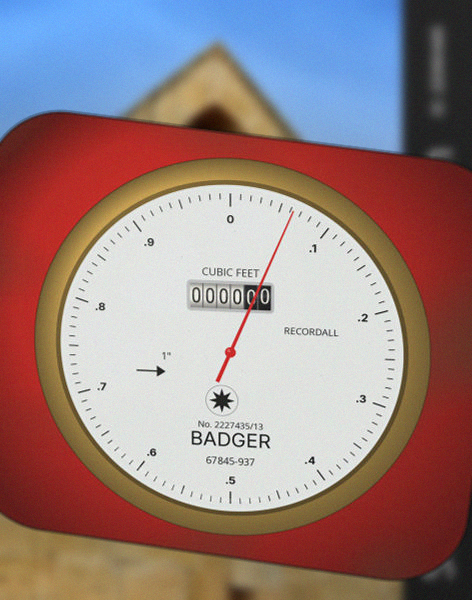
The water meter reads **0.06** ft³
